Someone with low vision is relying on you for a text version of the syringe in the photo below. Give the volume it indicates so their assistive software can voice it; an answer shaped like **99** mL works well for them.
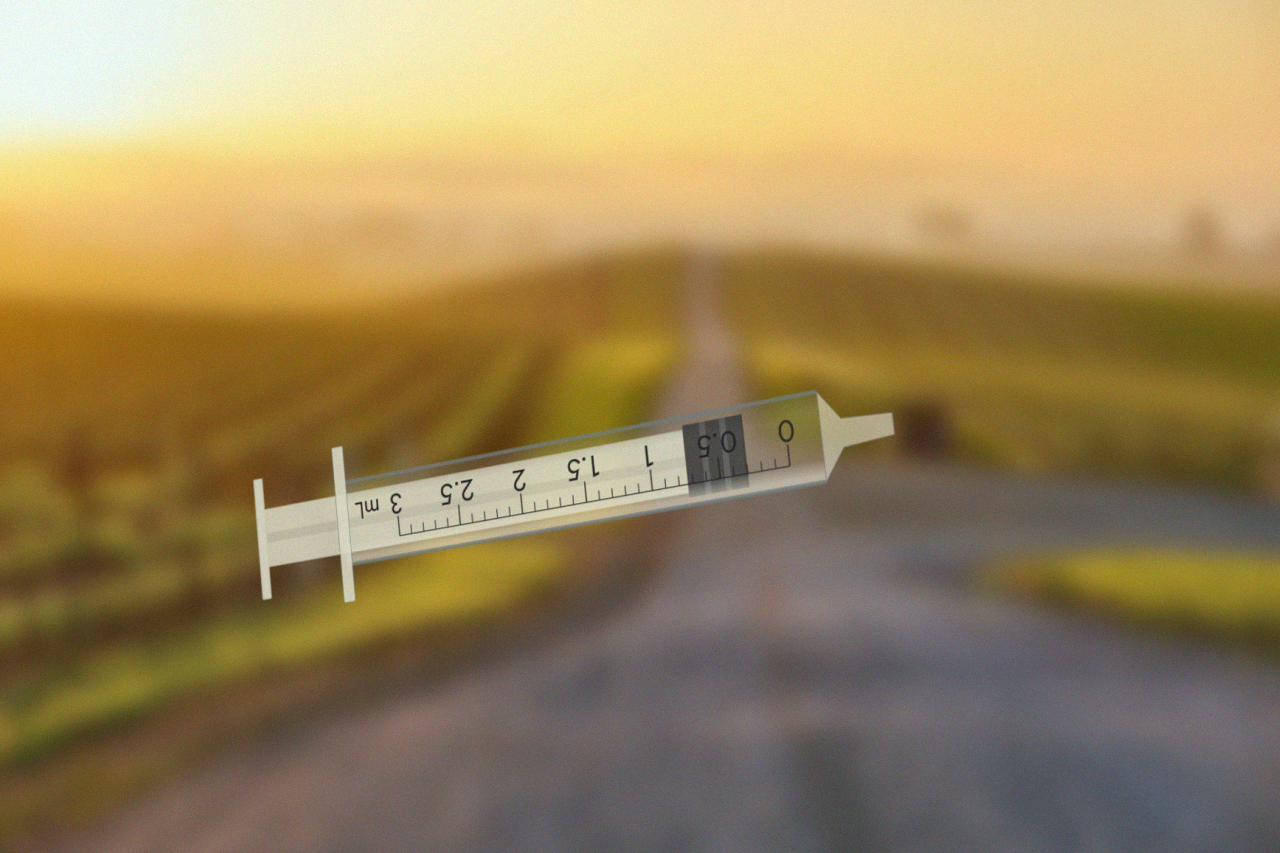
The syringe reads **0.3** mL
